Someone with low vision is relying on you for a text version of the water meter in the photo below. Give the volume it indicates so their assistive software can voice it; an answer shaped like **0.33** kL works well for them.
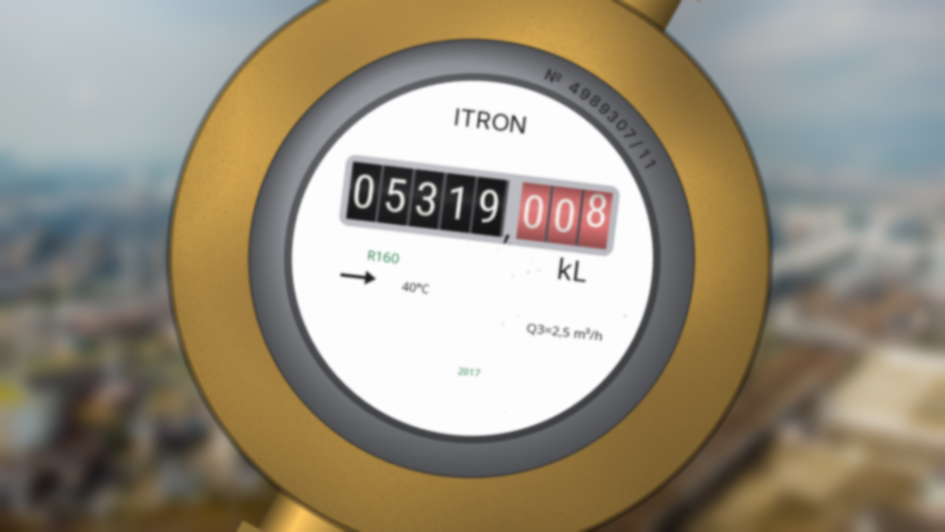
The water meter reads **5319.008** kL
